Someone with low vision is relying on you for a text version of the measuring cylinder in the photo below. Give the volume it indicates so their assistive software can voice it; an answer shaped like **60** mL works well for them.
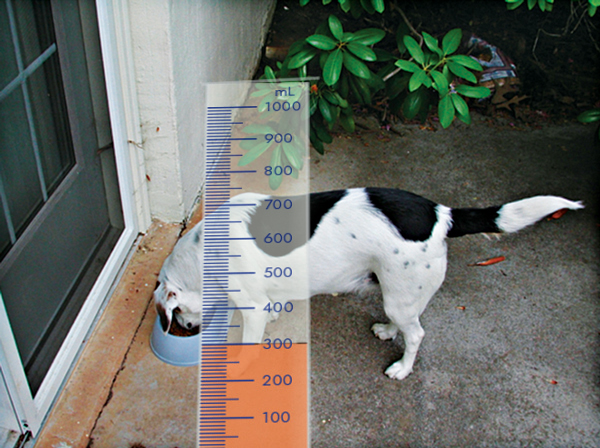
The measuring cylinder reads **300** mL
